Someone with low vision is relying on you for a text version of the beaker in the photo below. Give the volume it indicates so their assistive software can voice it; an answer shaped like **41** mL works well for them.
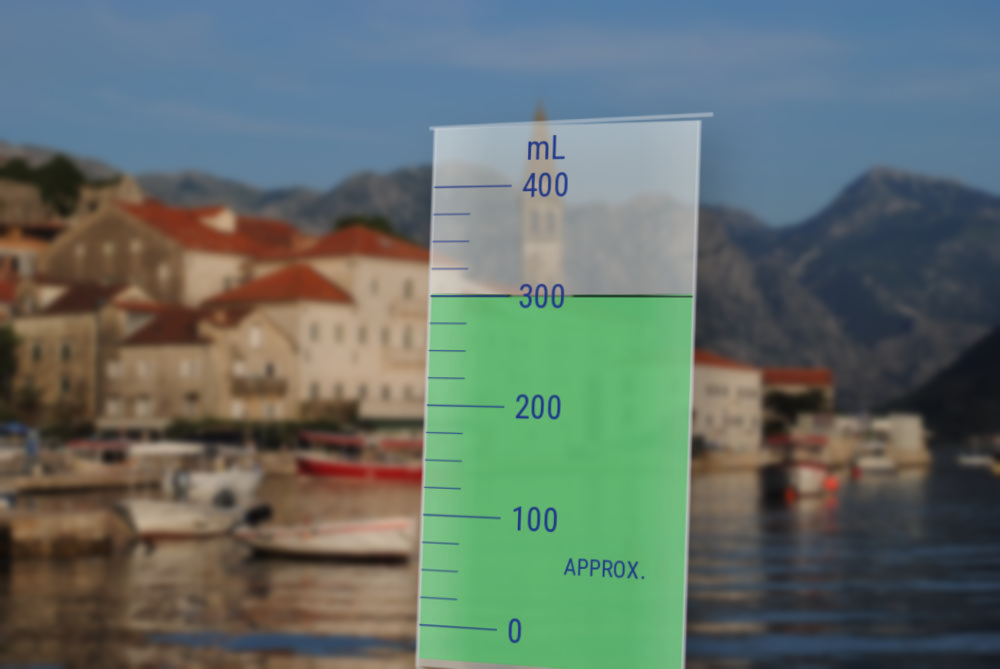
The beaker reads **300** mL
